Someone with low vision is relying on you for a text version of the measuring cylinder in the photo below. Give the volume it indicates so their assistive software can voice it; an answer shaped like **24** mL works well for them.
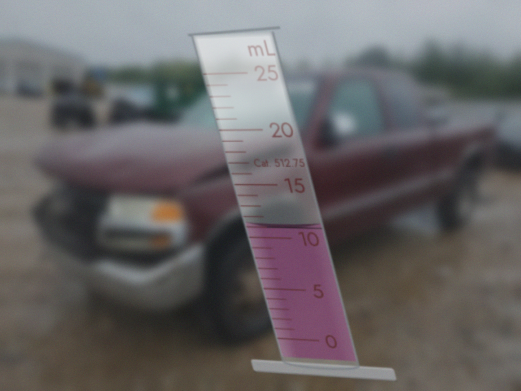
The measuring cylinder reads **11** mL
